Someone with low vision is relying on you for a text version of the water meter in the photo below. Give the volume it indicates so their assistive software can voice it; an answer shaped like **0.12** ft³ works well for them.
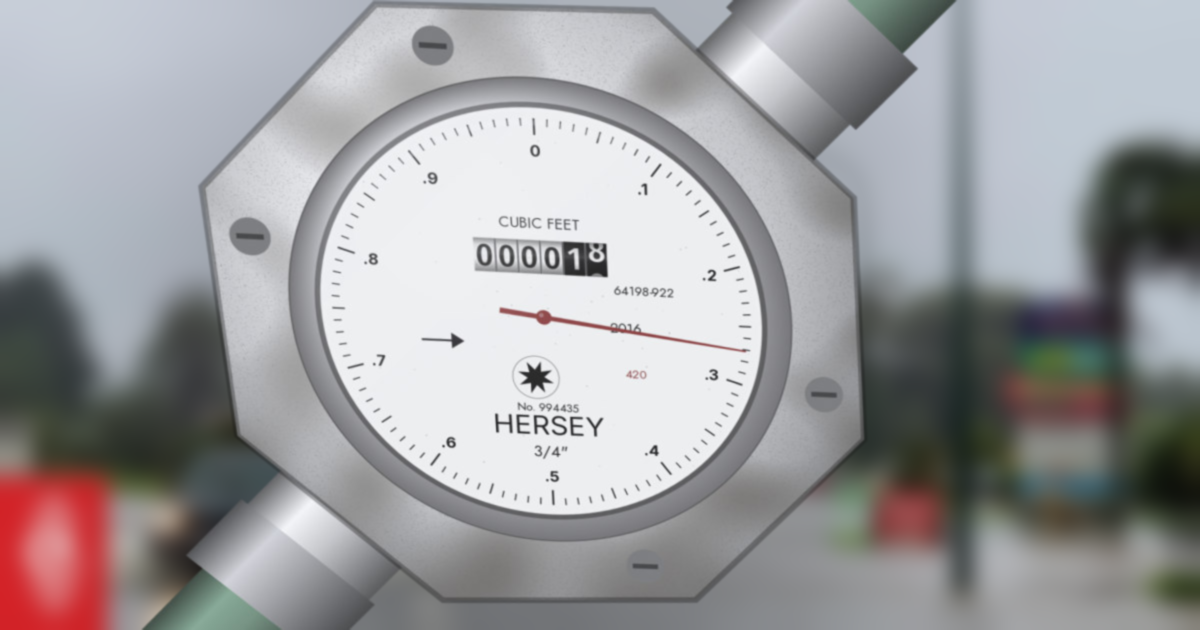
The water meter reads **18.27** ft³
